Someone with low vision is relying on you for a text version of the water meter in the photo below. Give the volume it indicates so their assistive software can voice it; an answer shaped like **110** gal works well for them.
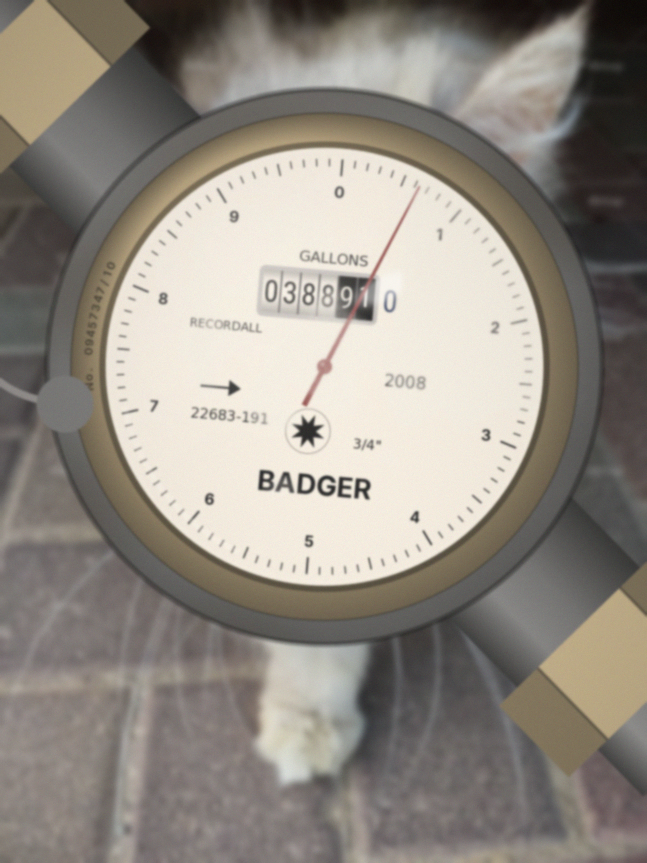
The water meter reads **388910.6** gal
